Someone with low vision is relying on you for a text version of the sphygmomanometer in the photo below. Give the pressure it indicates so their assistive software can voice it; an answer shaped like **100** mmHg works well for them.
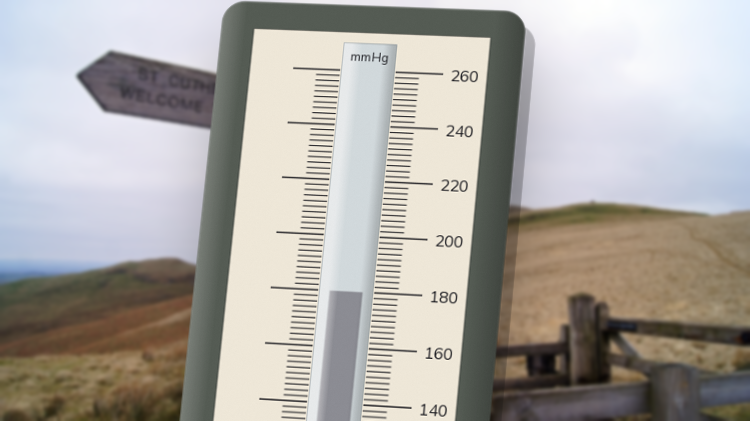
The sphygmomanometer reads **180** mmHg
